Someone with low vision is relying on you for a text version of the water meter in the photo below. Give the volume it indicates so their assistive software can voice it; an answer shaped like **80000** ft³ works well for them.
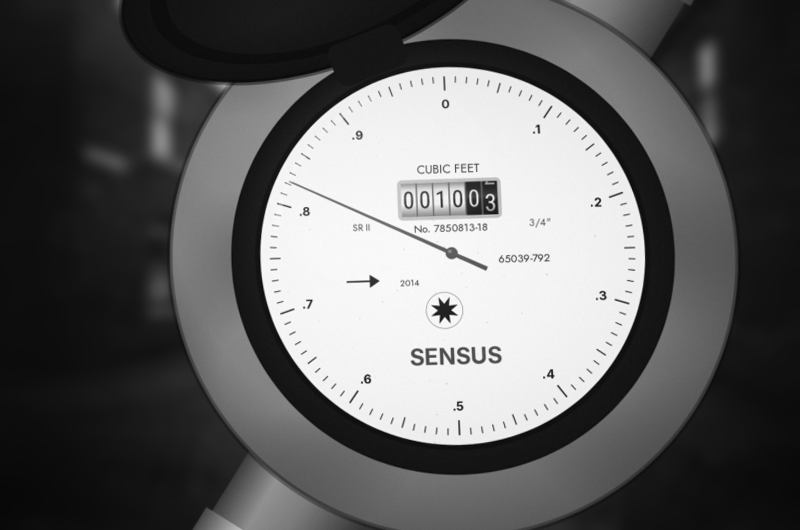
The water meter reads **1002.82** ft³
